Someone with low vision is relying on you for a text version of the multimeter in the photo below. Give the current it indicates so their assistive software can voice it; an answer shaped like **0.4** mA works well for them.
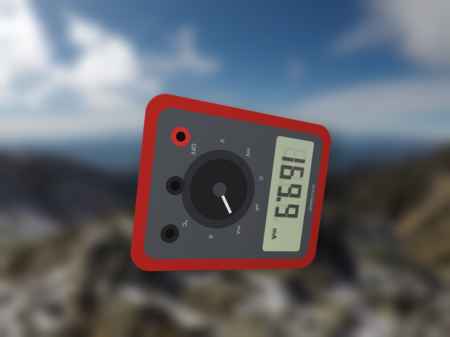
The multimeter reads **169.9** mA
